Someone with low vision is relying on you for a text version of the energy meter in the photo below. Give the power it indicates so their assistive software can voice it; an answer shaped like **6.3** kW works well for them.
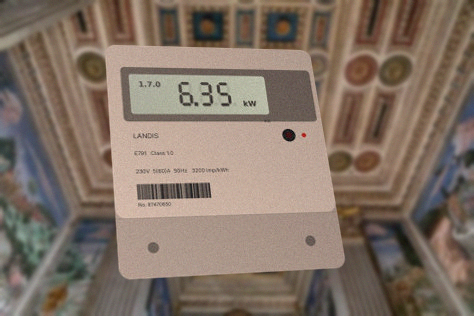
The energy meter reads **6.35** kW
